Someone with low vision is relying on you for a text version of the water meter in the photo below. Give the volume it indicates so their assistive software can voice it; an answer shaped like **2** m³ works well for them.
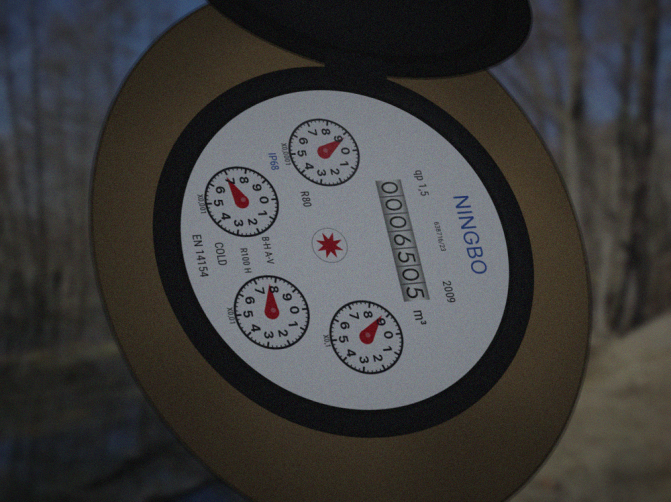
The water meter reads **6505.8769** m³
